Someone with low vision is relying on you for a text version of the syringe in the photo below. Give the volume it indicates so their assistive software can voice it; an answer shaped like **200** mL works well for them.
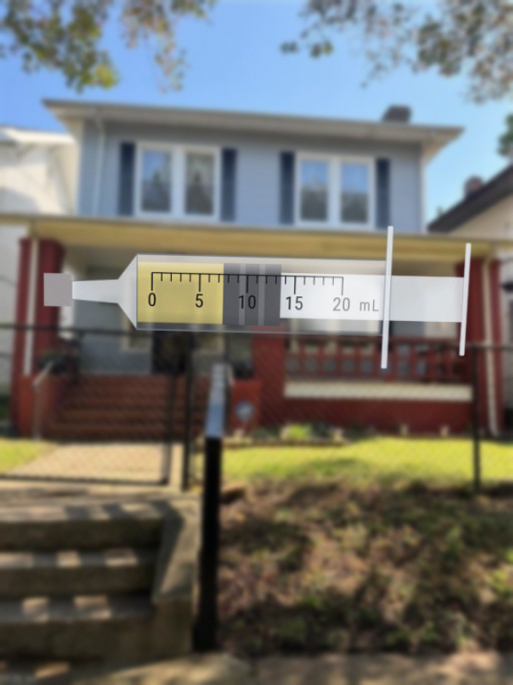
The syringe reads **7.5** mL
